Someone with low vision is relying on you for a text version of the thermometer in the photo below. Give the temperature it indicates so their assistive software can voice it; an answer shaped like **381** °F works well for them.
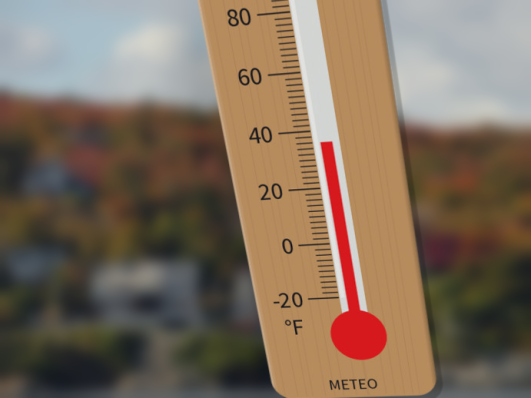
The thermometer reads **36** °F
